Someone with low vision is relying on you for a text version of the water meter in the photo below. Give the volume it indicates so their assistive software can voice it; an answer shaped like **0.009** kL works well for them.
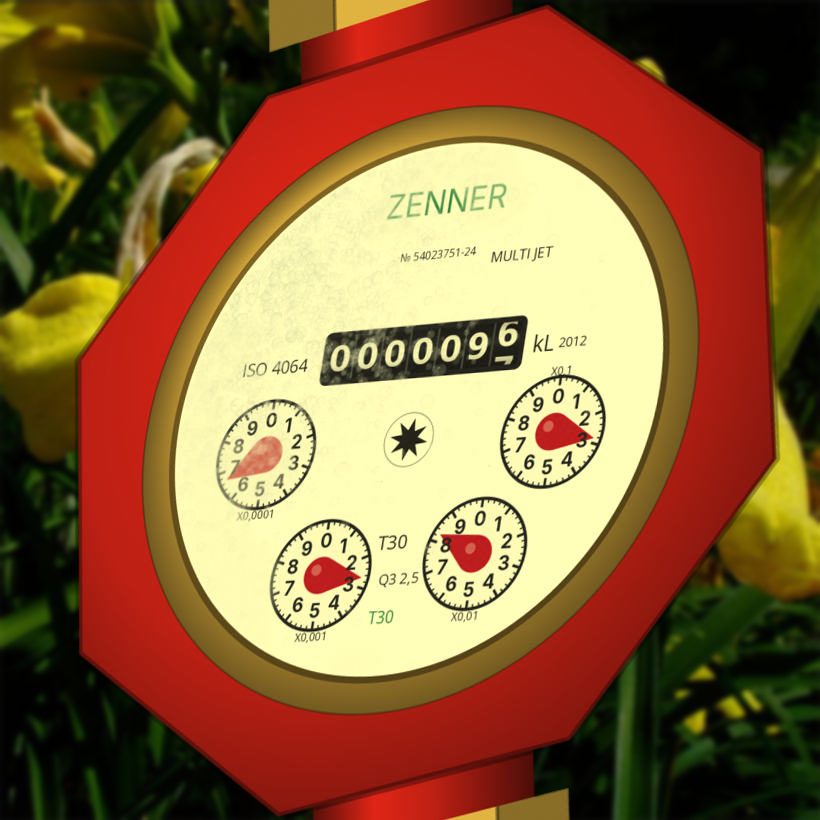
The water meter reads **96.2826** kL
